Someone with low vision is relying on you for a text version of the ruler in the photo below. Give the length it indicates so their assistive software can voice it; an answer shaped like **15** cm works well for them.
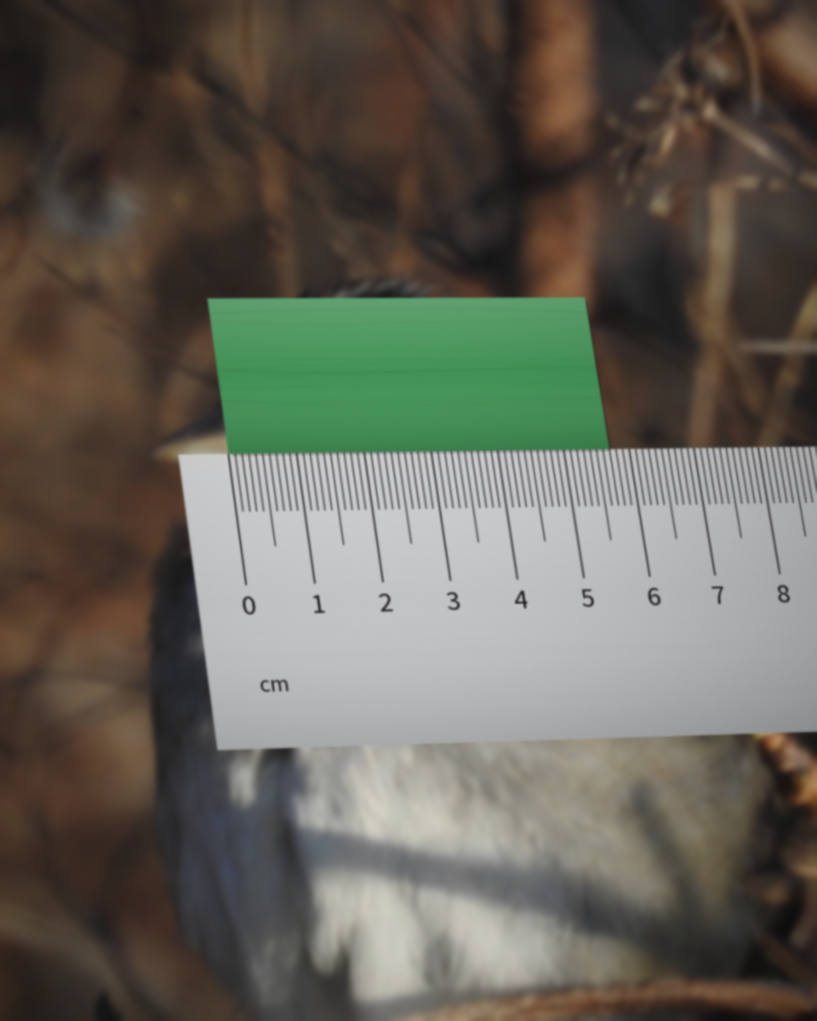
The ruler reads **5.7** cm
